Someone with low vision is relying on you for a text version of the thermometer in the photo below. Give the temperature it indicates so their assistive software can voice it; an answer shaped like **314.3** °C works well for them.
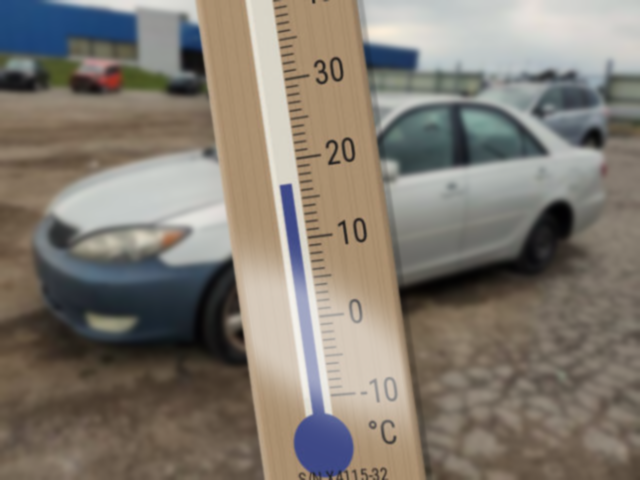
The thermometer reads **17** °C
